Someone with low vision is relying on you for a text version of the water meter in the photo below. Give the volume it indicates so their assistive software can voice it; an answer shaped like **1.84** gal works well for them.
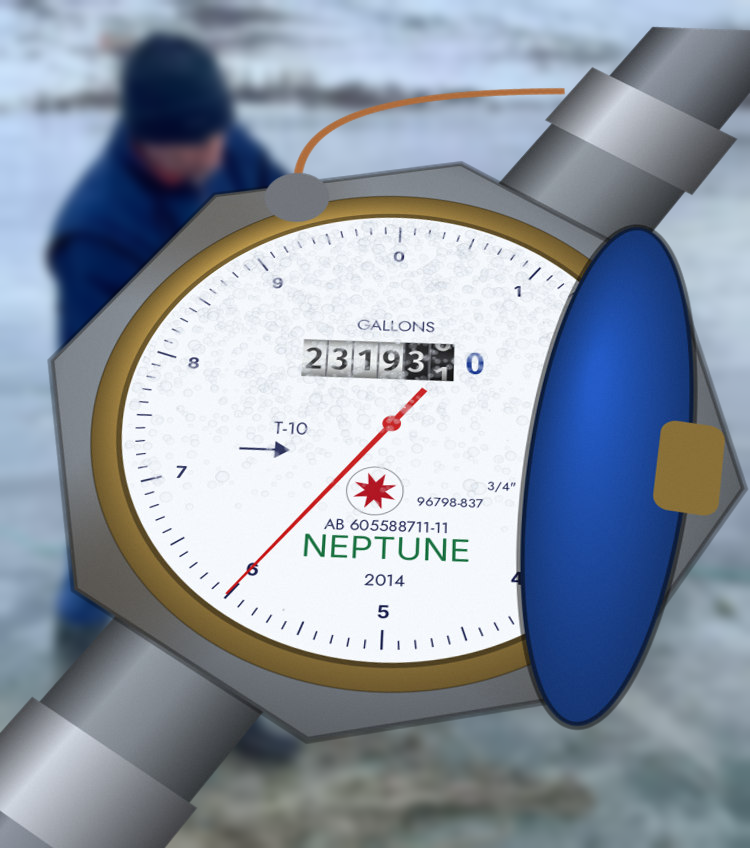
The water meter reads **2319306.0** gal
